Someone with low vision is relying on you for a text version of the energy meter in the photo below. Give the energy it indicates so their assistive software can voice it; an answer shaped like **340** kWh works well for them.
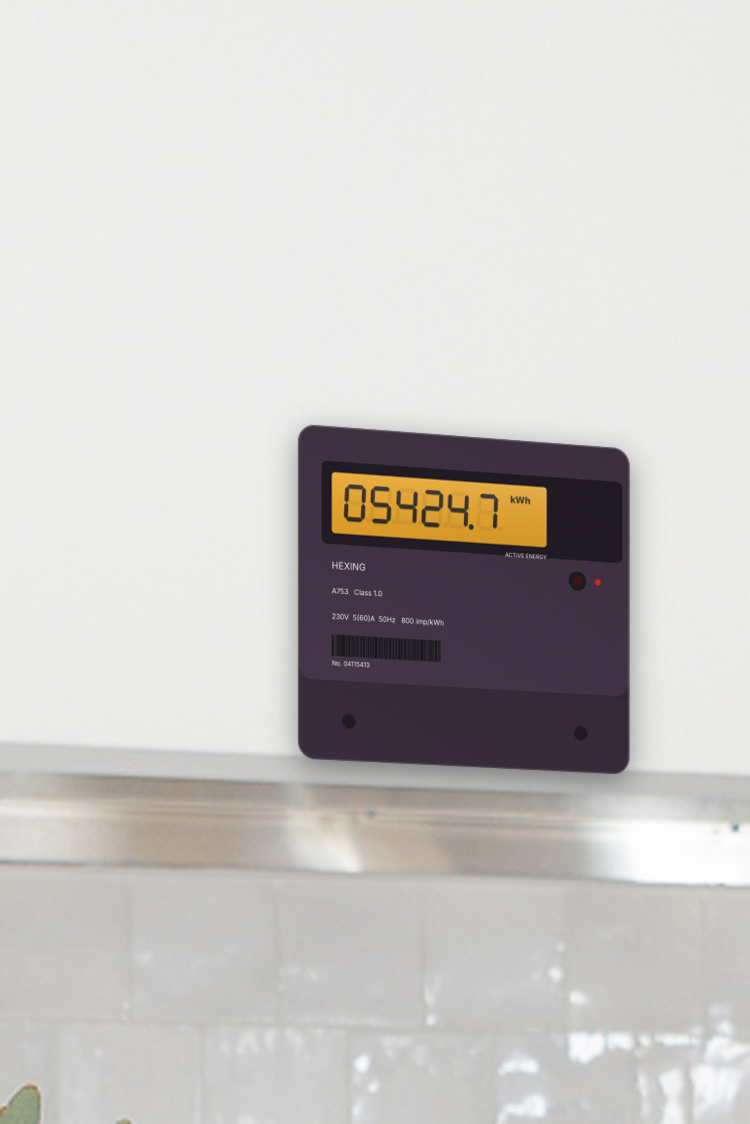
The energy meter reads **5424.7** kWh
